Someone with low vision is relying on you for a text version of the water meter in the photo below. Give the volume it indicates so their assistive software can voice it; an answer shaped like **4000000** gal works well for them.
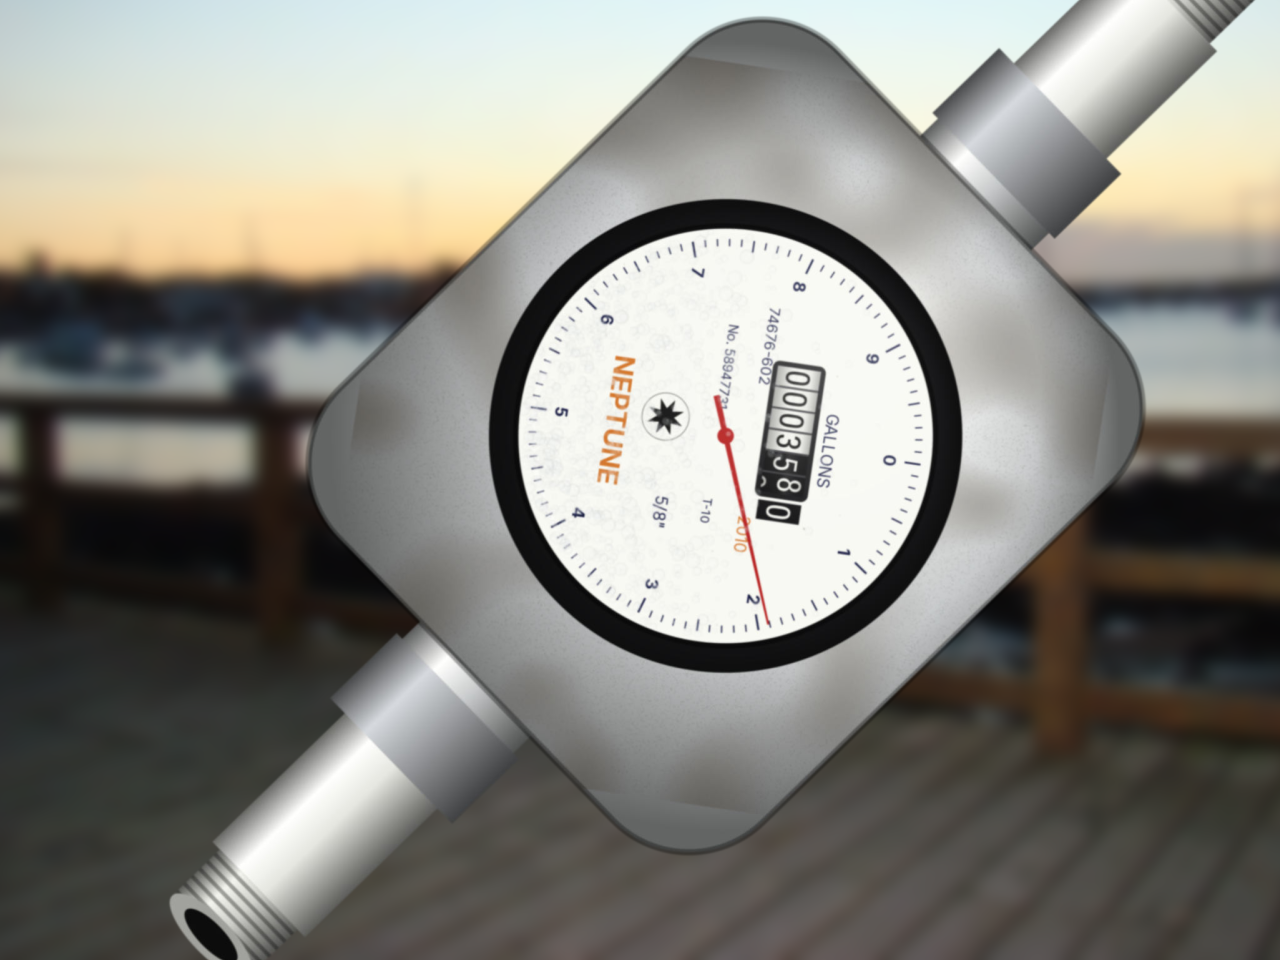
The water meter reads **3581.9** gal
